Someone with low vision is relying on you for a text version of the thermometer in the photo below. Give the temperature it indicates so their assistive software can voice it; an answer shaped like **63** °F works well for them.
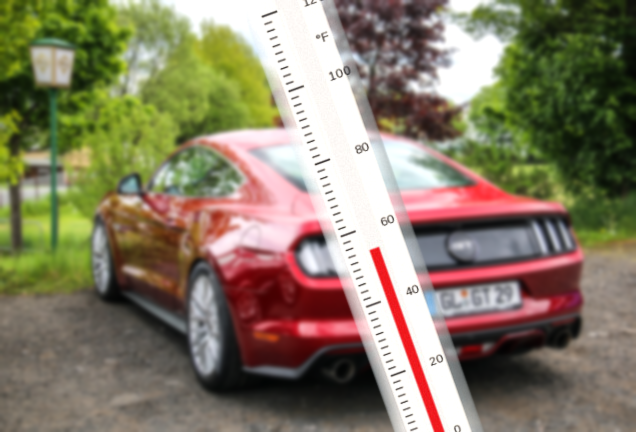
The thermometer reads **54** °F
